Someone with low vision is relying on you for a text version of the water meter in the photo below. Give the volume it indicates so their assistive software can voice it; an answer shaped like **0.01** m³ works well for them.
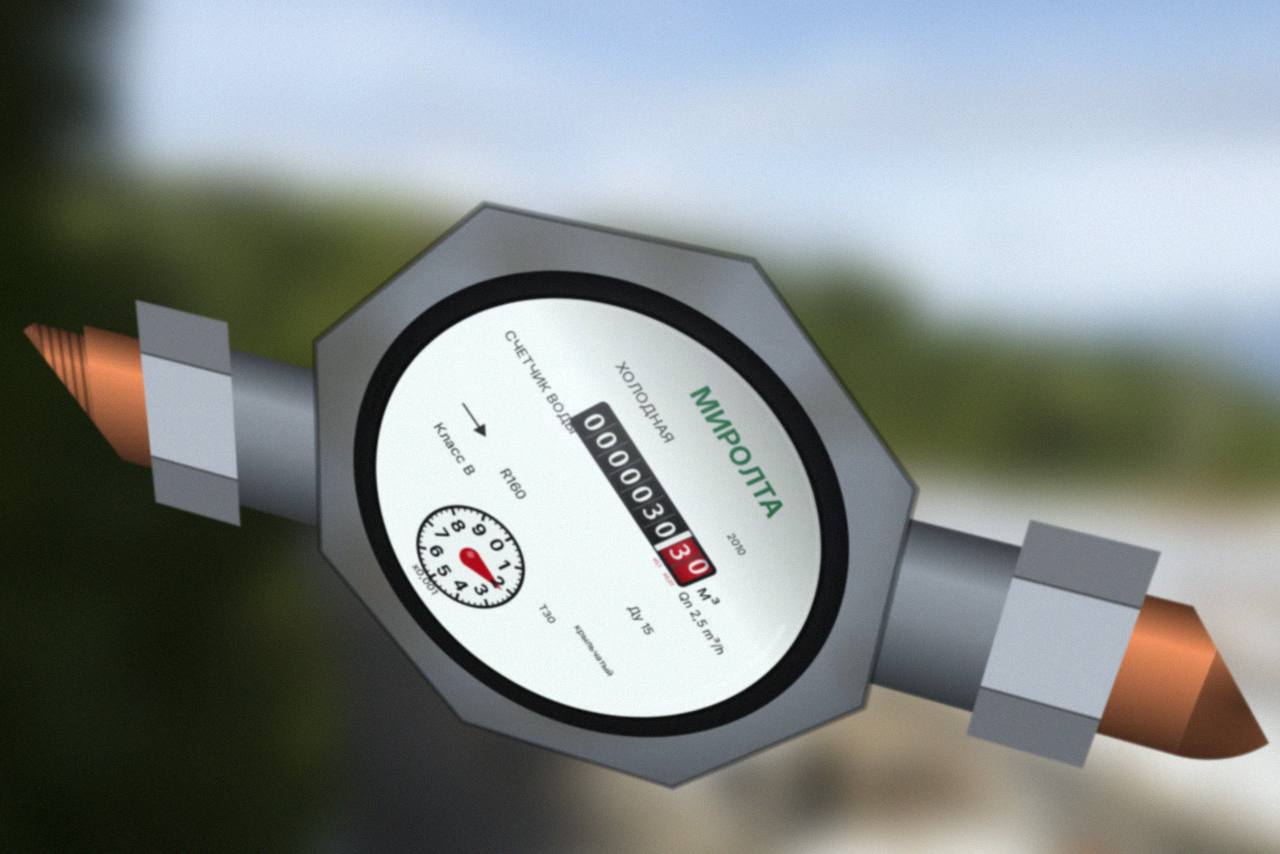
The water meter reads **30.302** m³
